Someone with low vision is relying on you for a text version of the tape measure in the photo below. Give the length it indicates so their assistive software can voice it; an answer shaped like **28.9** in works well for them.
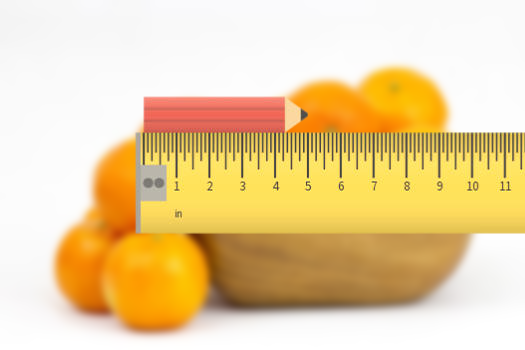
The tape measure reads **5** in
